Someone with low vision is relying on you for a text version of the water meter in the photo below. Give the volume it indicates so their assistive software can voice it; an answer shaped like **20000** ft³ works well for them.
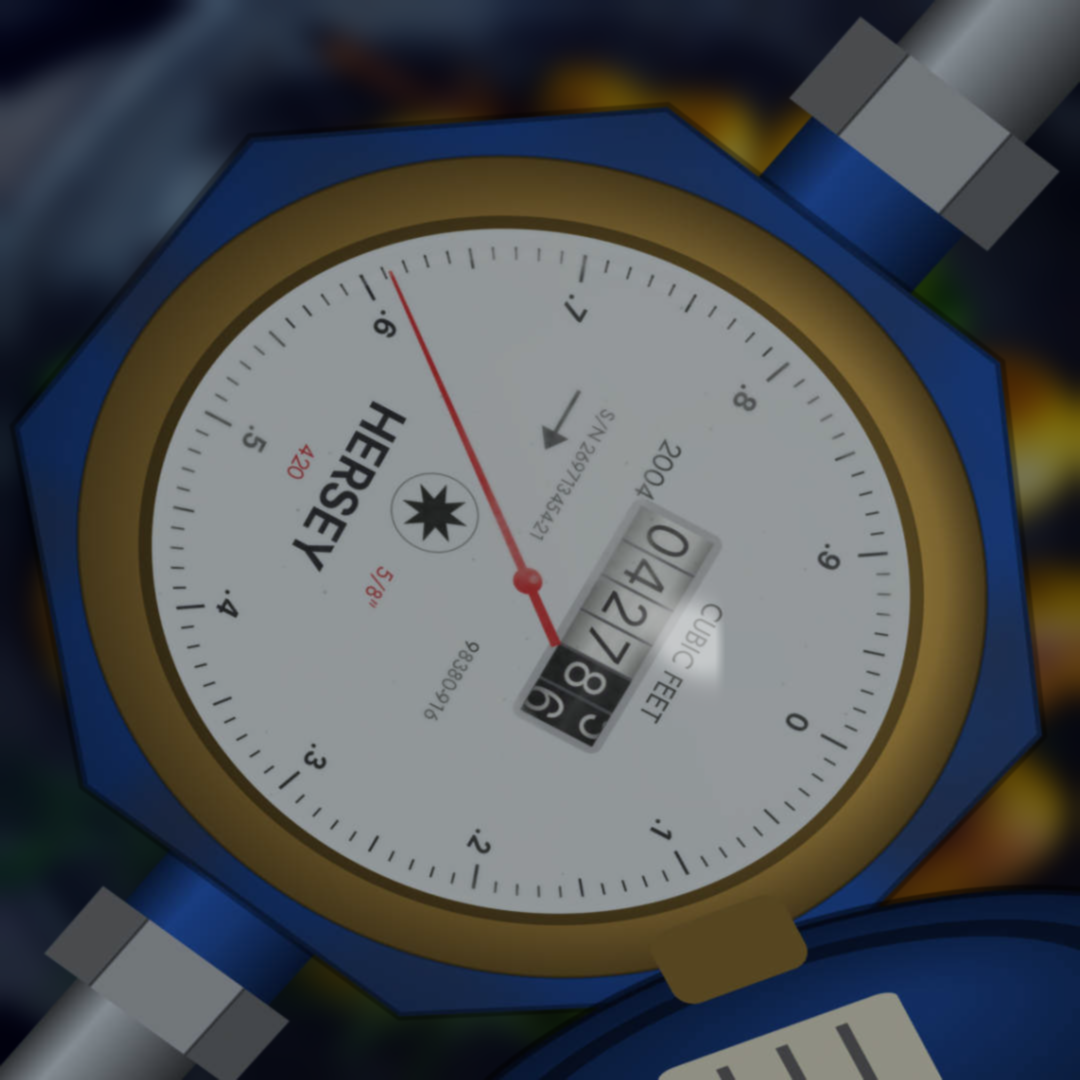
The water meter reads **42785.61** ft³
